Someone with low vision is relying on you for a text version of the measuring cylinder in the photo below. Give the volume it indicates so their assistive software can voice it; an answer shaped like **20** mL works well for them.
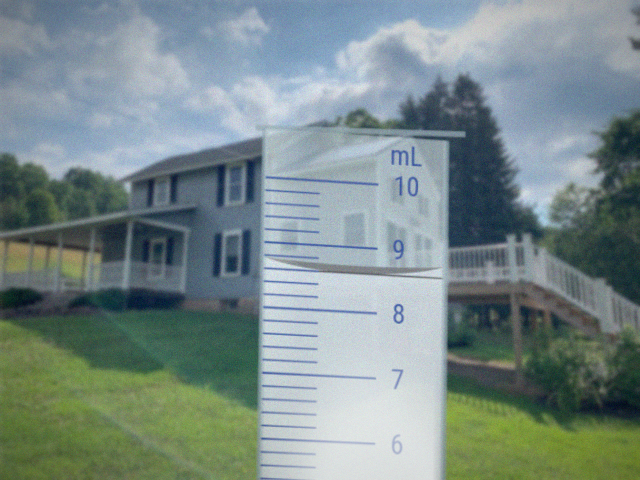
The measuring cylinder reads **8.6** mL
